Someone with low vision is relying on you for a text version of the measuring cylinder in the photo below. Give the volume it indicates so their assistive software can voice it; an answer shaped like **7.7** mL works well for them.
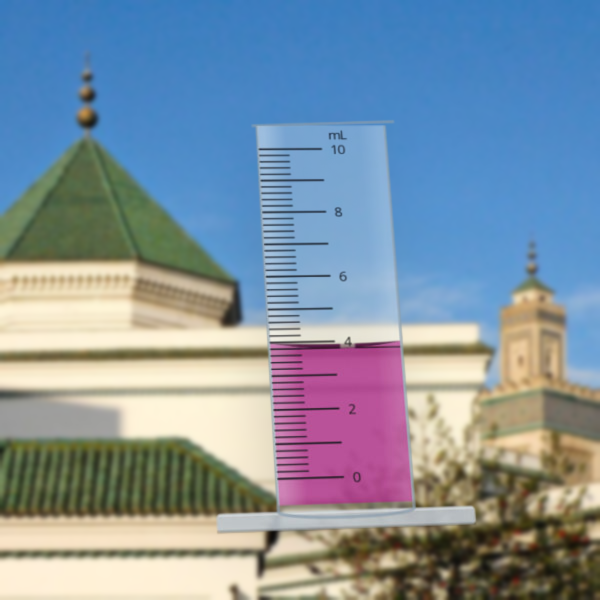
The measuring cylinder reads **3.8** mL
